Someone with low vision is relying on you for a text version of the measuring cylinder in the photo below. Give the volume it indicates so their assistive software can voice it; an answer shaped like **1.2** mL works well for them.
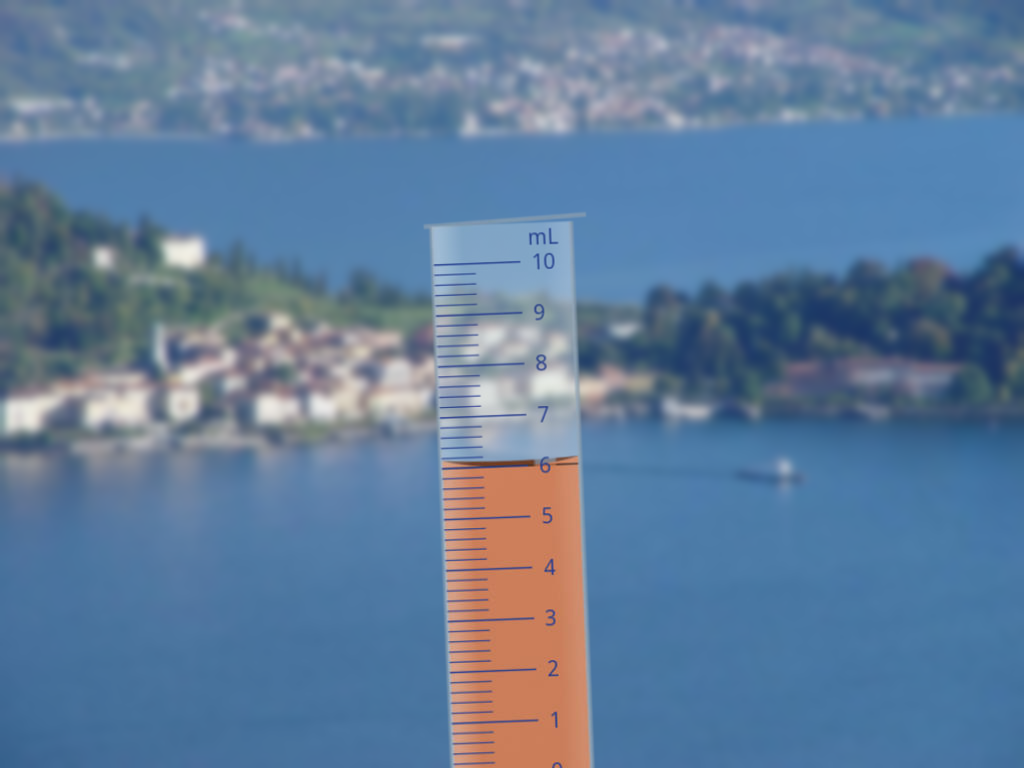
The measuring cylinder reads **6** mL
